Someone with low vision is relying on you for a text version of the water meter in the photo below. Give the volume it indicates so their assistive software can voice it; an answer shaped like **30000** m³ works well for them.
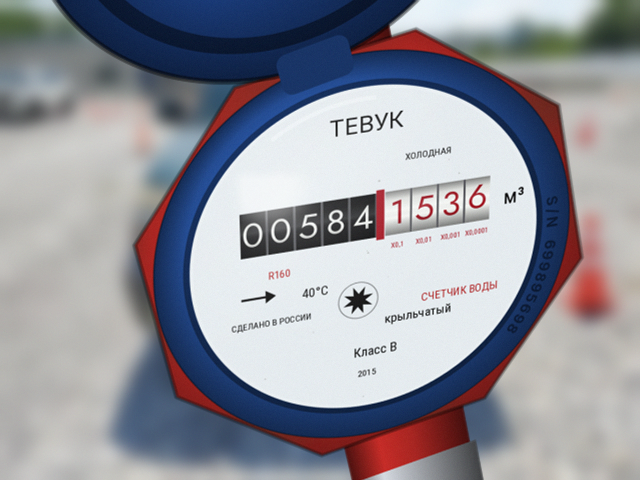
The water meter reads **584.1536** m³
